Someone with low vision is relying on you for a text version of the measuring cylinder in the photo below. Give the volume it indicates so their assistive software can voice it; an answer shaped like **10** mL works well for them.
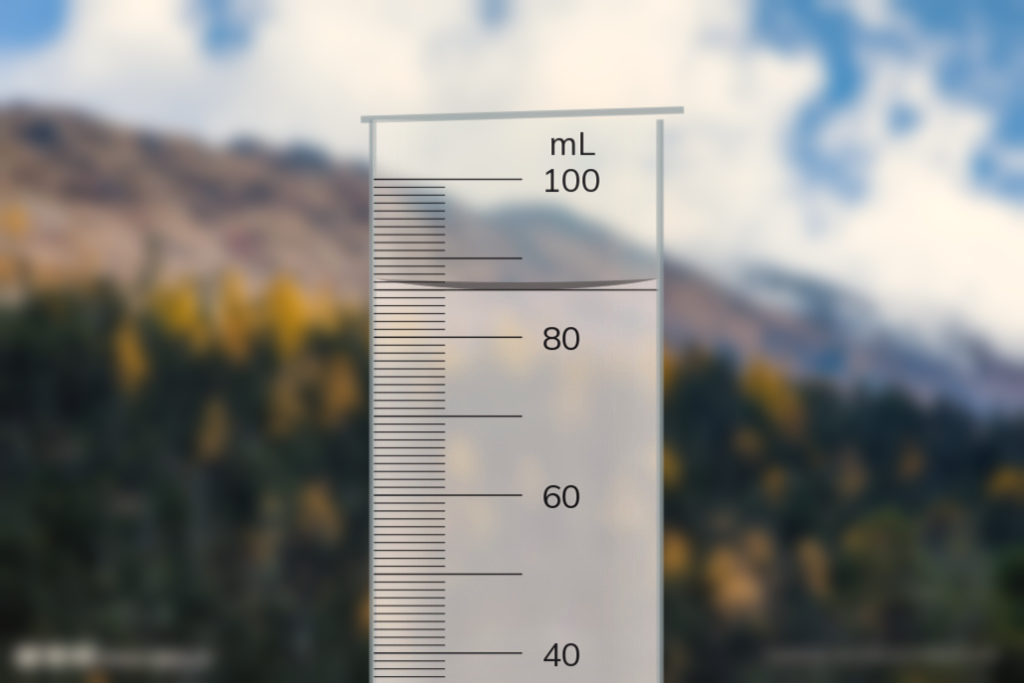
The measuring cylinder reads **86** mL
